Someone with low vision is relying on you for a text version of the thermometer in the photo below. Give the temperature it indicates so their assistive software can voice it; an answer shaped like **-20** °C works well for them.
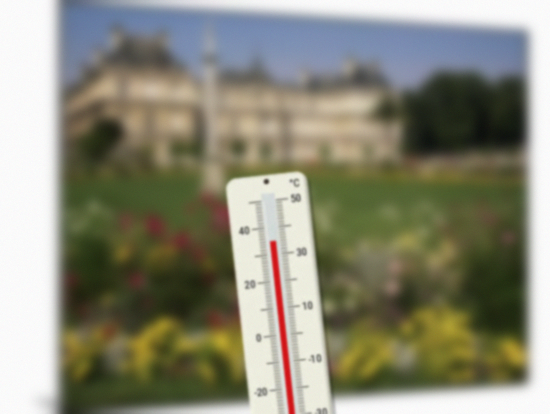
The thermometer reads **35** °C
